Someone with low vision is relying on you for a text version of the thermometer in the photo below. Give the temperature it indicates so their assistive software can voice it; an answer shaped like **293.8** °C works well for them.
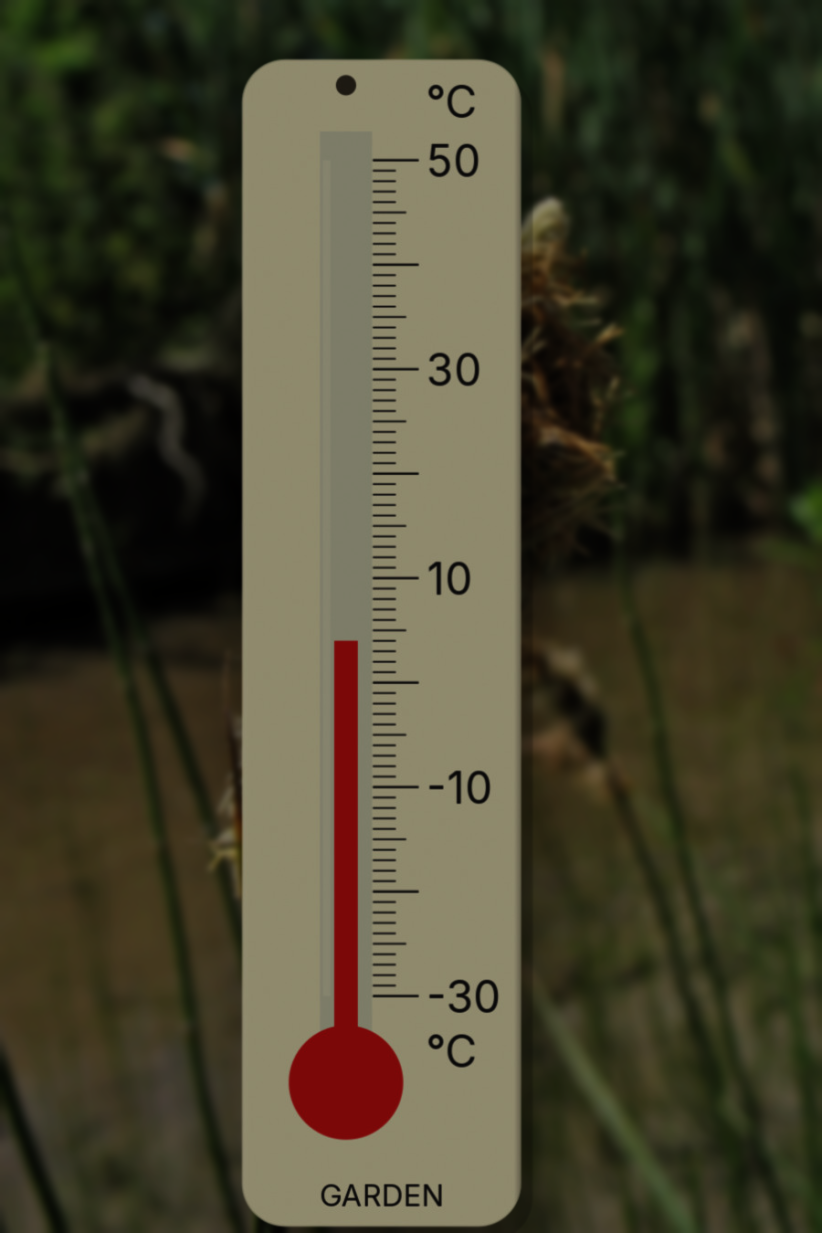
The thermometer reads **4** °C
